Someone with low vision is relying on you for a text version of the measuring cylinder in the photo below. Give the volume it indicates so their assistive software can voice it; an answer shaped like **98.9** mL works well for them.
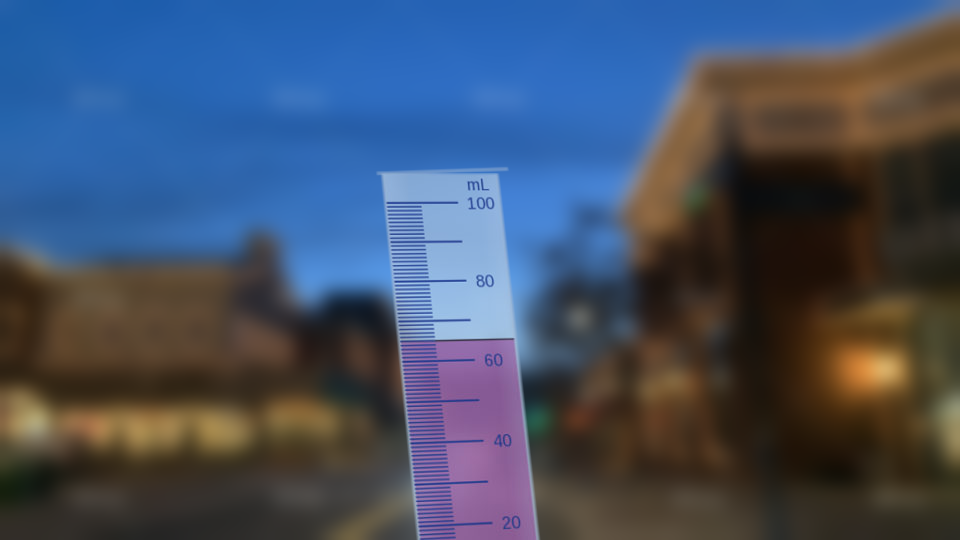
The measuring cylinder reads **65** mL
